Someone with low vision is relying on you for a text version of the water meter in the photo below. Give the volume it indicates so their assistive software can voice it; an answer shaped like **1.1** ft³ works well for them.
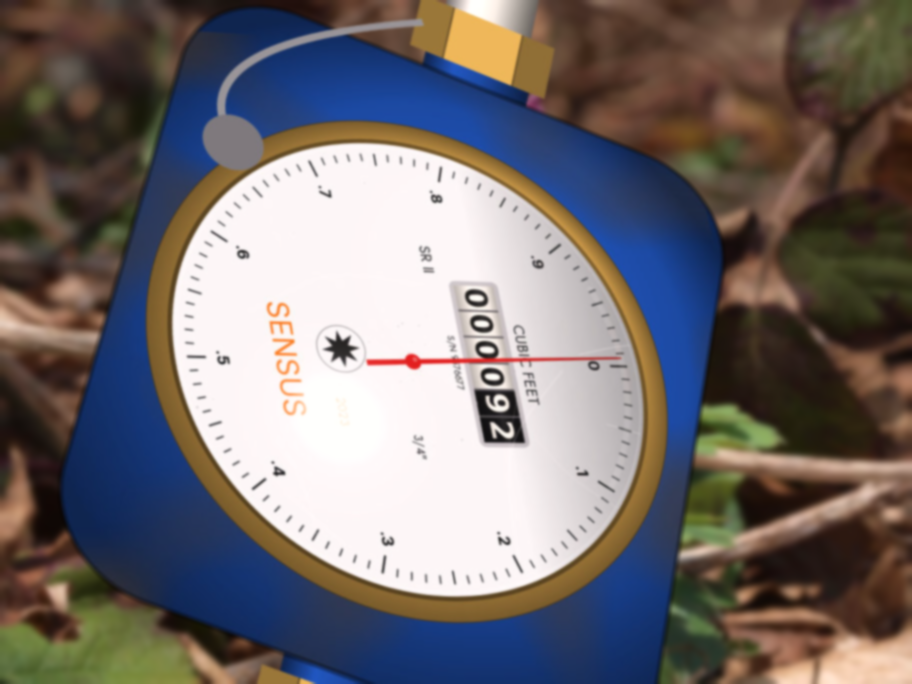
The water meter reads **91.99** ft³
